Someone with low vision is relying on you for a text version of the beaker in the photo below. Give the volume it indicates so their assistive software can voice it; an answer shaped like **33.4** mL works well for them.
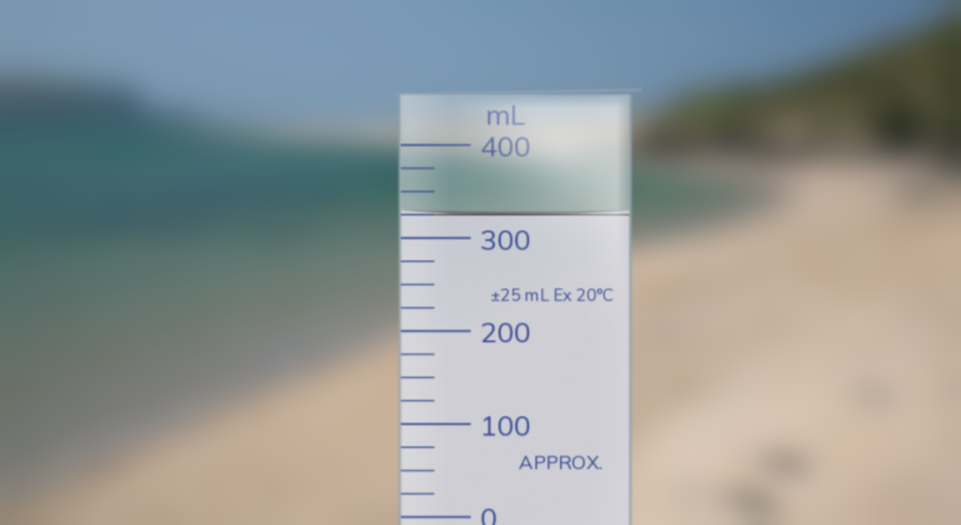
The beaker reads **325** mL
